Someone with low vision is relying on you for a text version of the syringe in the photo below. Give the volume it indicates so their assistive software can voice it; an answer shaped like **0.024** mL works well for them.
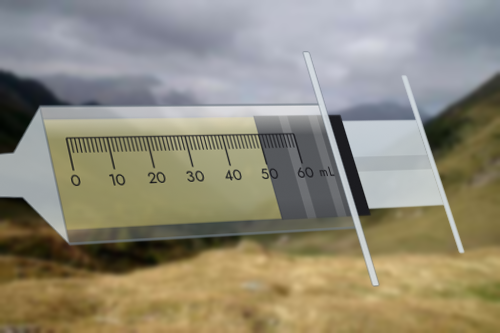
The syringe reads **50** mL
